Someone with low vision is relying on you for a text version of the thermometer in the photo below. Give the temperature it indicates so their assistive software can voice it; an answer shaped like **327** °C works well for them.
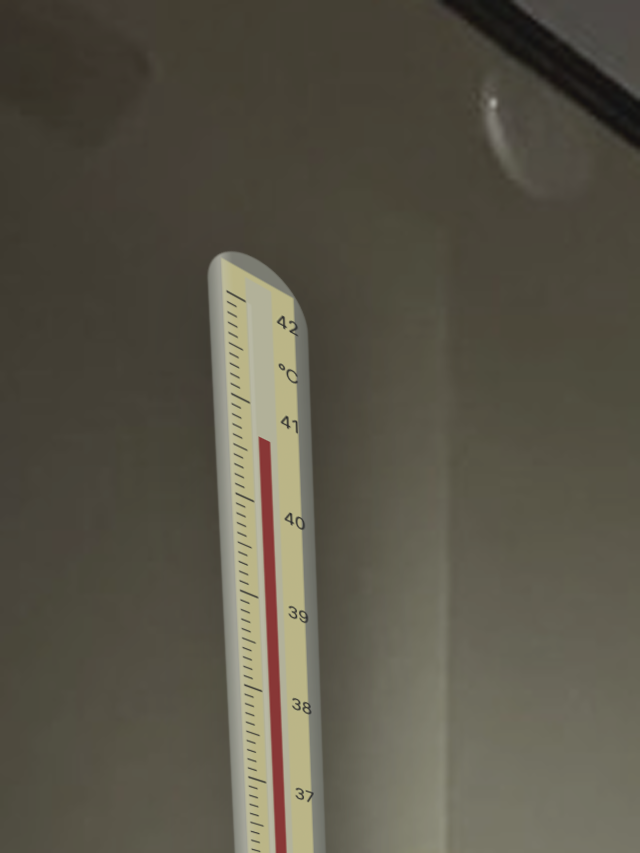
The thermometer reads **40.7** °C
